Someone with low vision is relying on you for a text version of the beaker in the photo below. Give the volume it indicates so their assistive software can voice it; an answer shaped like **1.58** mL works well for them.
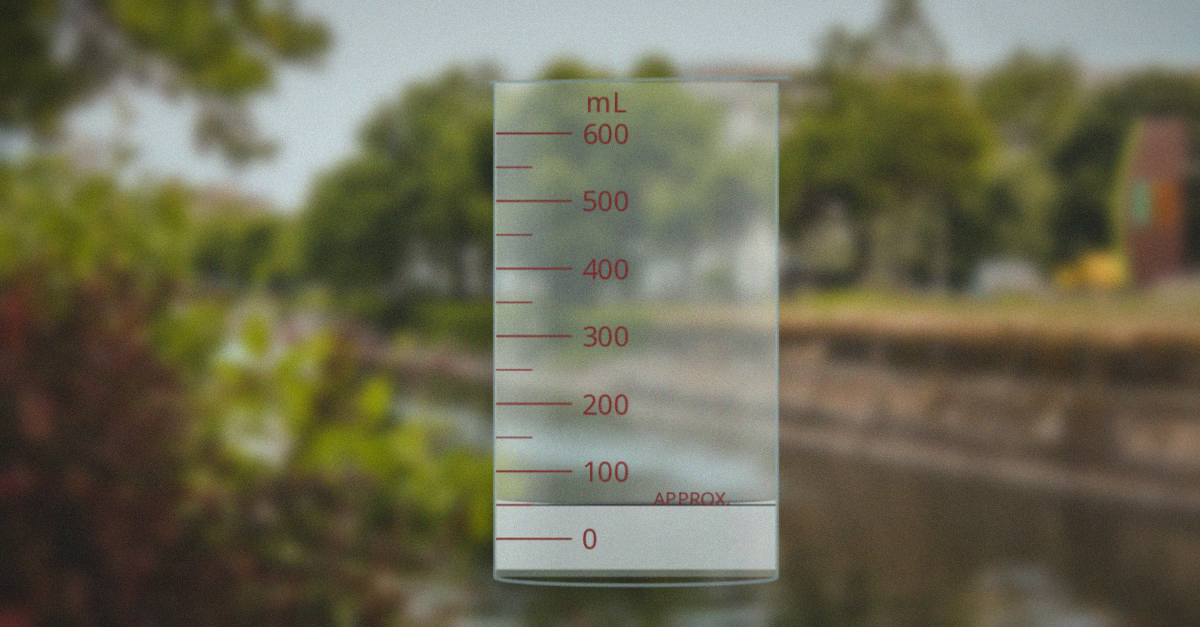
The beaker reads **50** mL
